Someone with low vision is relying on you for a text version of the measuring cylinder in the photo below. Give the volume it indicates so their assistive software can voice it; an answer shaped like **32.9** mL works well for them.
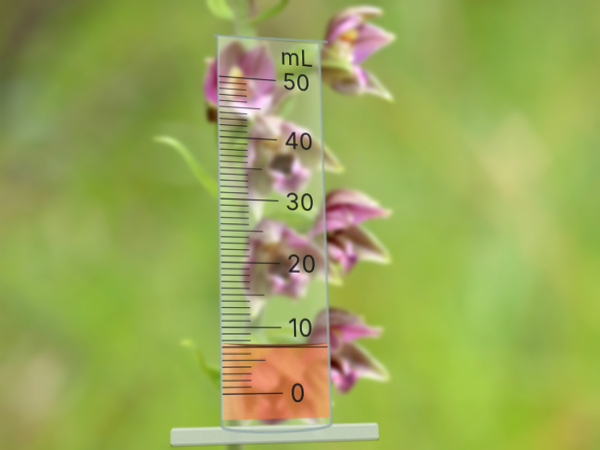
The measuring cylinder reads **7** mL
